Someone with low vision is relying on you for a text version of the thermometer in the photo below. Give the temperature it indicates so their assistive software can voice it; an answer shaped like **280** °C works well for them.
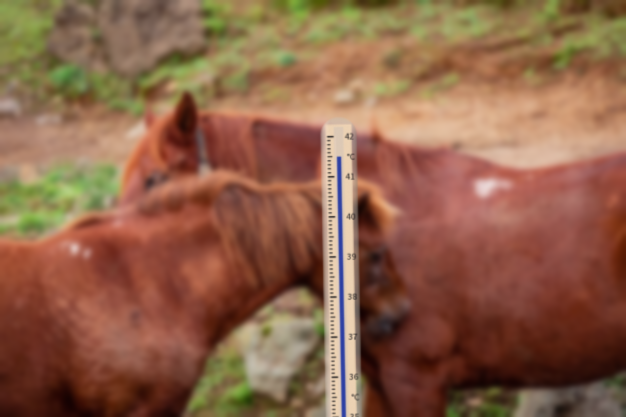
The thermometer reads **41.5** °C
